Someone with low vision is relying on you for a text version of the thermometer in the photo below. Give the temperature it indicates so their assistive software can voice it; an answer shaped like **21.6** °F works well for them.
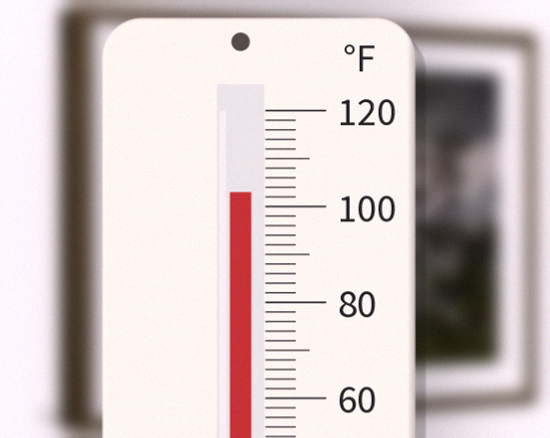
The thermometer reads **103** °F
